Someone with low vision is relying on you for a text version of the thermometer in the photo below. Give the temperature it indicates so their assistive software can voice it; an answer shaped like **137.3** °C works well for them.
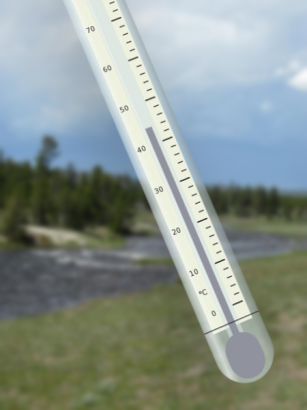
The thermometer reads **44** °C
